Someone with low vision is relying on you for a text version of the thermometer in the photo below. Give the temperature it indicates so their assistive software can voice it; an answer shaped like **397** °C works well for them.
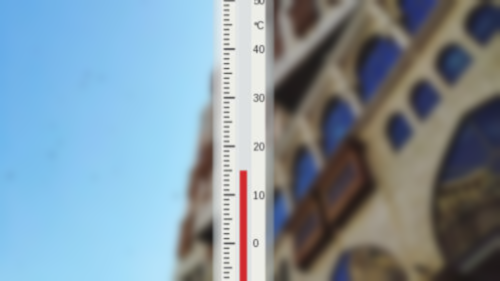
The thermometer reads **15** °C
